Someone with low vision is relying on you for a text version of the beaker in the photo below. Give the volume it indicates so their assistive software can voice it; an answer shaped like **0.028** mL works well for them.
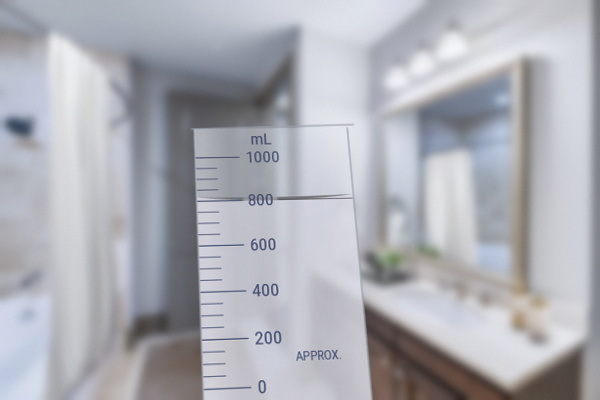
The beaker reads **800** mL
